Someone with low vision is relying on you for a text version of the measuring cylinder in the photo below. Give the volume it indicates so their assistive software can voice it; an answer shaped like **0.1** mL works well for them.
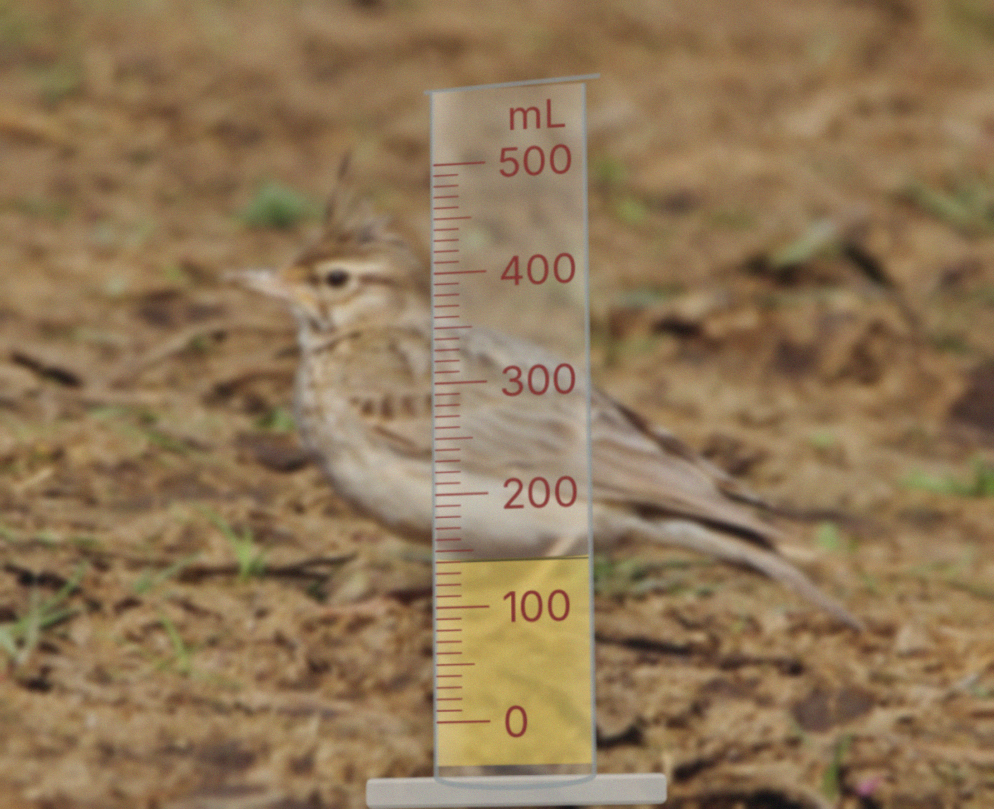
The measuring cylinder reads **140** mL
